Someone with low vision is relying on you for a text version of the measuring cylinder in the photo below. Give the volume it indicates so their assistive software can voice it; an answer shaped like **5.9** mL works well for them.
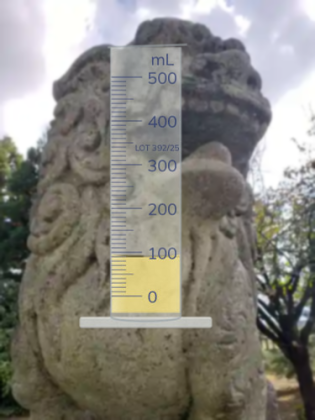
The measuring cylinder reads **90** mL
